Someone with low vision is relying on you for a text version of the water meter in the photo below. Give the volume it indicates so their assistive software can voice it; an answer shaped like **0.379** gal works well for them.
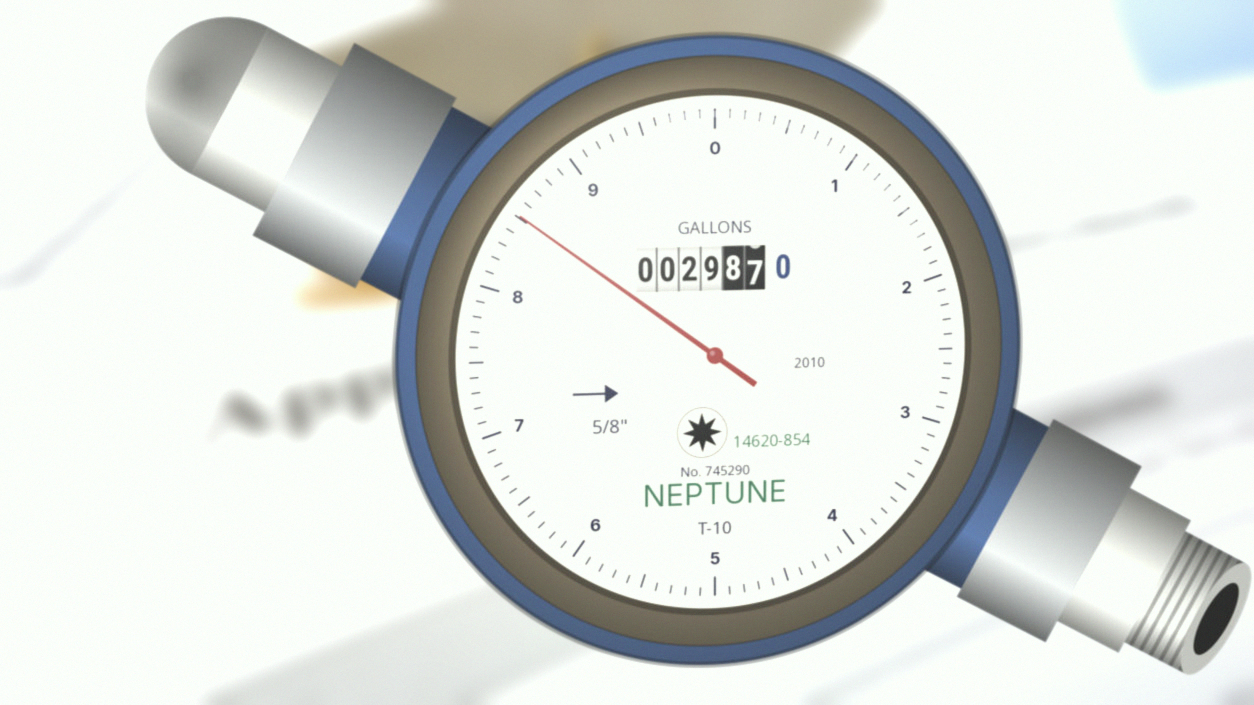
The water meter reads **29868.5** gal
